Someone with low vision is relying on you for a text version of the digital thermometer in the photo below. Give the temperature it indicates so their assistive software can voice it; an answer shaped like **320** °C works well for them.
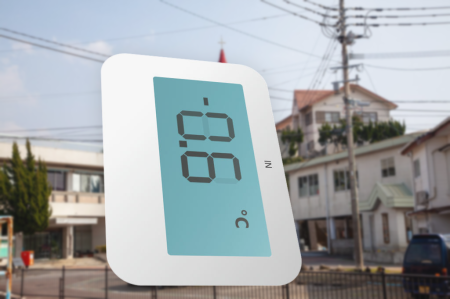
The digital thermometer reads **-0.6** °C
